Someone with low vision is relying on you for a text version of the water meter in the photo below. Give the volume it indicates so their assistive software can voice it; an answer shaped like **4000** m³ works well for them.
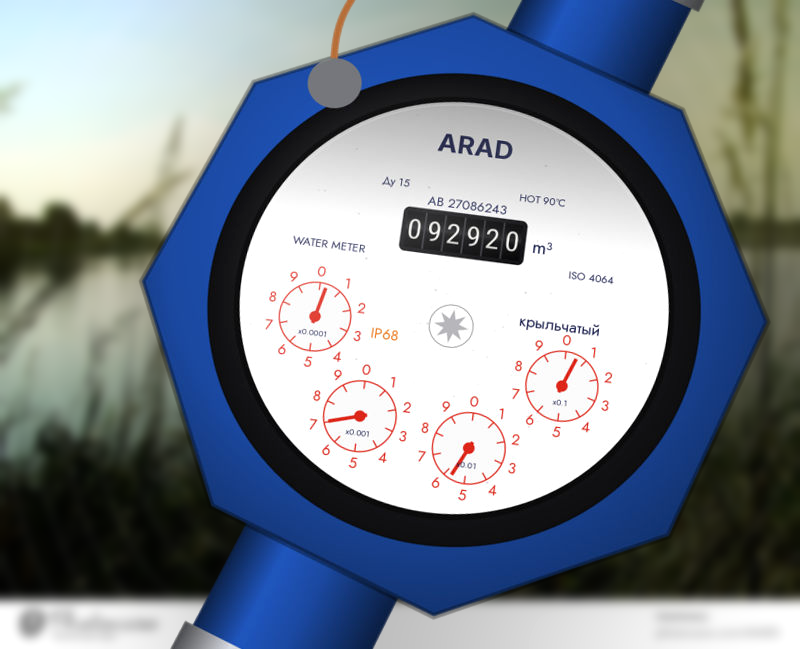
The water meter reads **92920.0570** m³
